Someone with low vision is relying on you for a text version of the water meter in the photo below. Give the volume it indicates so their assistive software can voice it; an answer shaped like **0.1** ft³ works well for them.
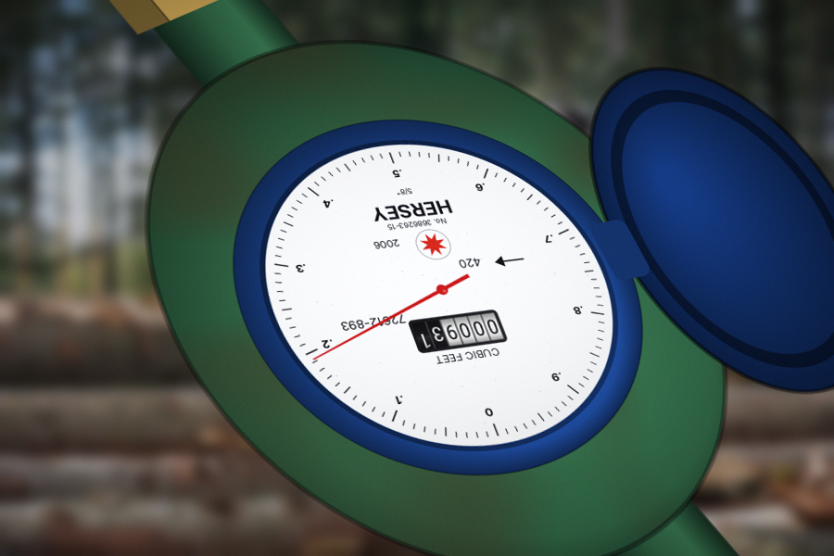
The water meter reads **931.19** ft³
